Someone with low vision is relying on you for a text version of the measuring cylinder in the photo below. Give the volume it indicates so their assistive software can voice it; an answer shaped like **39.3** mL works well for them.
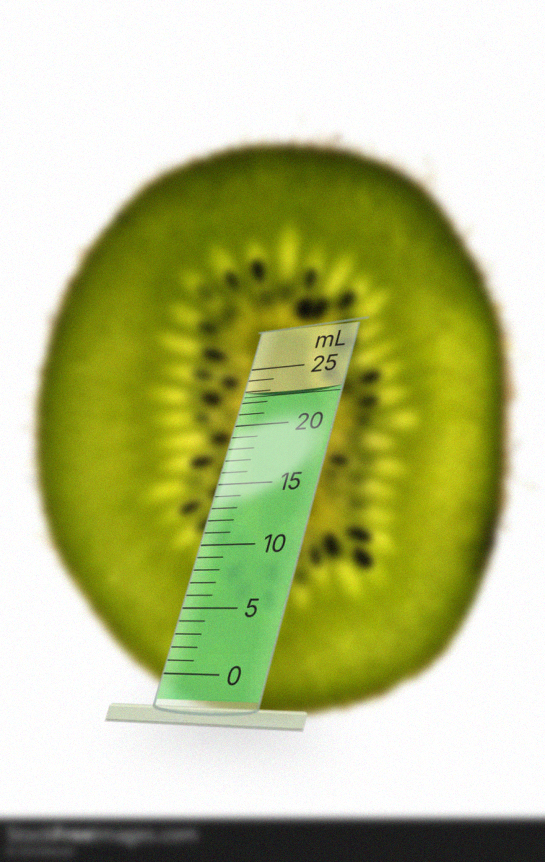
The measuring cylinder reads **22.5** mL
